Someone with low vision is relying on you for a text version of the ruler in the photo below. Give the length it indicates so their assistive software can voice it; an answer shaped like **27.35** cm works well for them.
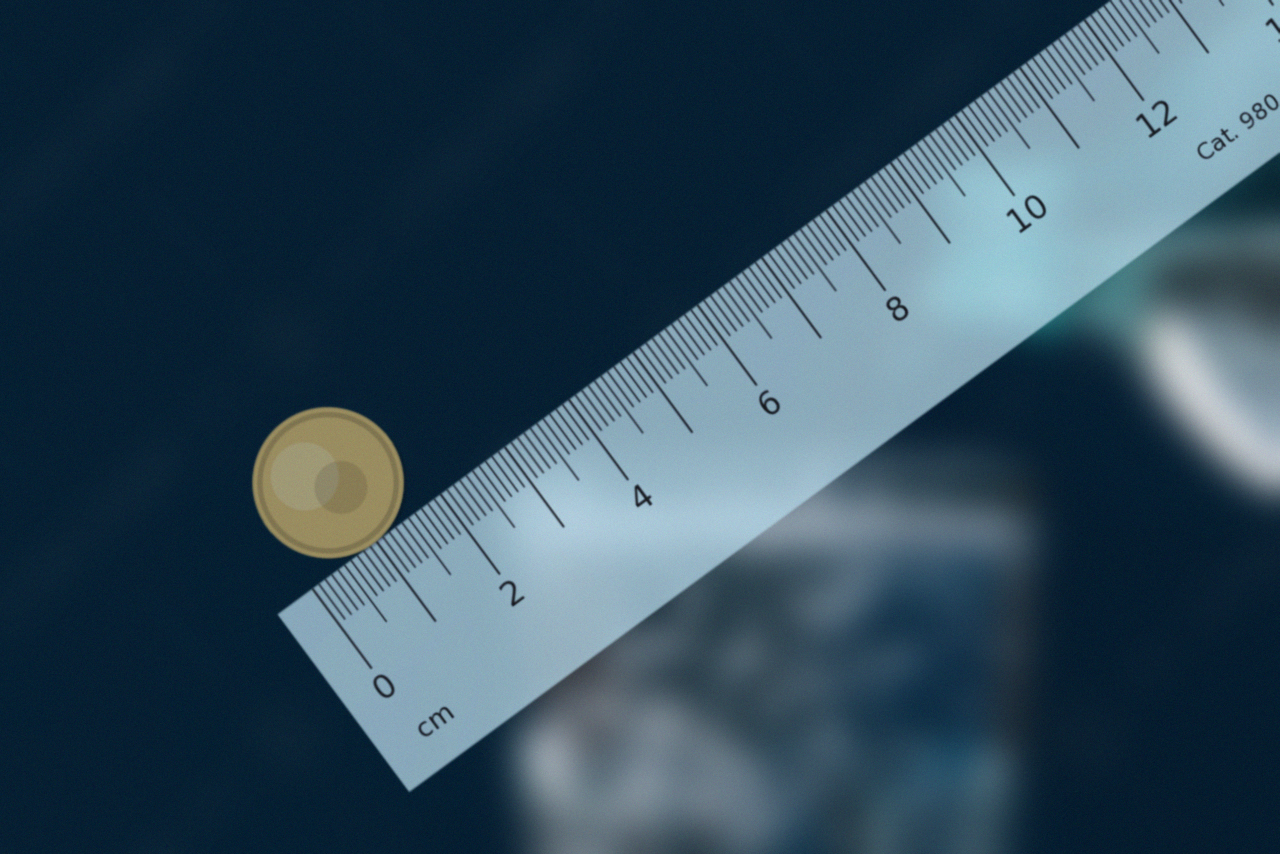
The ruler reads **1.9** cm
